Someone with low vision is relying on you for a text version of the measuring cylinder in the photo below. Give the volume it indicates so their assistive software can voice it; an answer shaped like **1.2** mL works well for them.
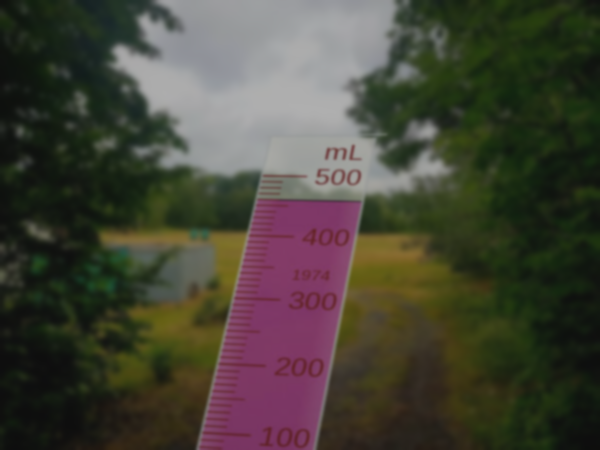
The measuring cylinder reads **460** mL
